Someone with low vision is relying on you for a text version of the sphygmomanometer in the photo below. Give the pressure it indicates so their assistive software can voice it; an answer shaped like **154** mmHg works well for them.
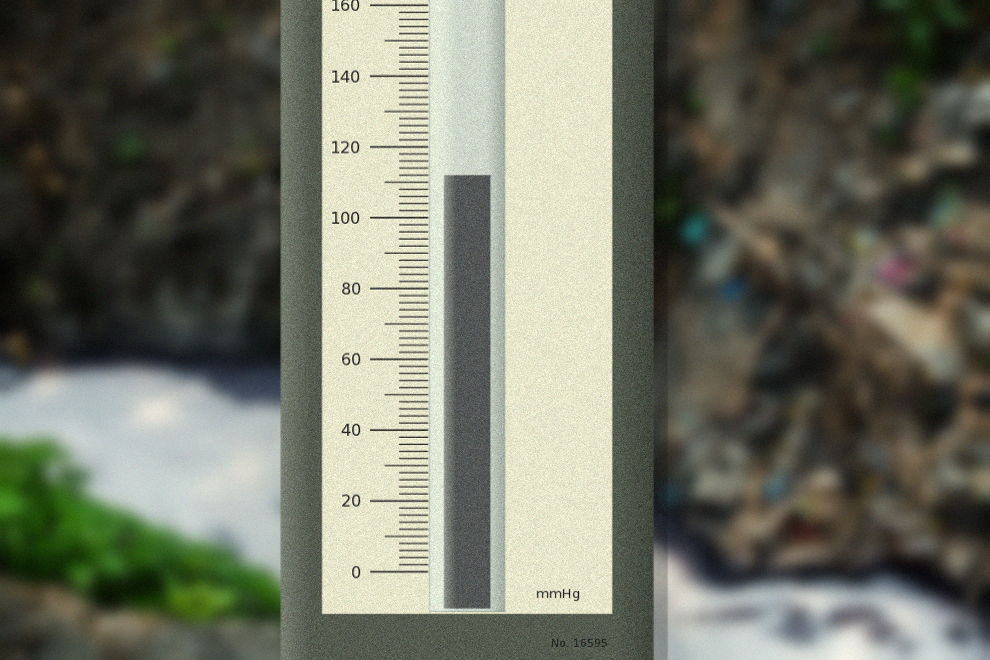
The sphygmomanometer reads **112** mmHg
